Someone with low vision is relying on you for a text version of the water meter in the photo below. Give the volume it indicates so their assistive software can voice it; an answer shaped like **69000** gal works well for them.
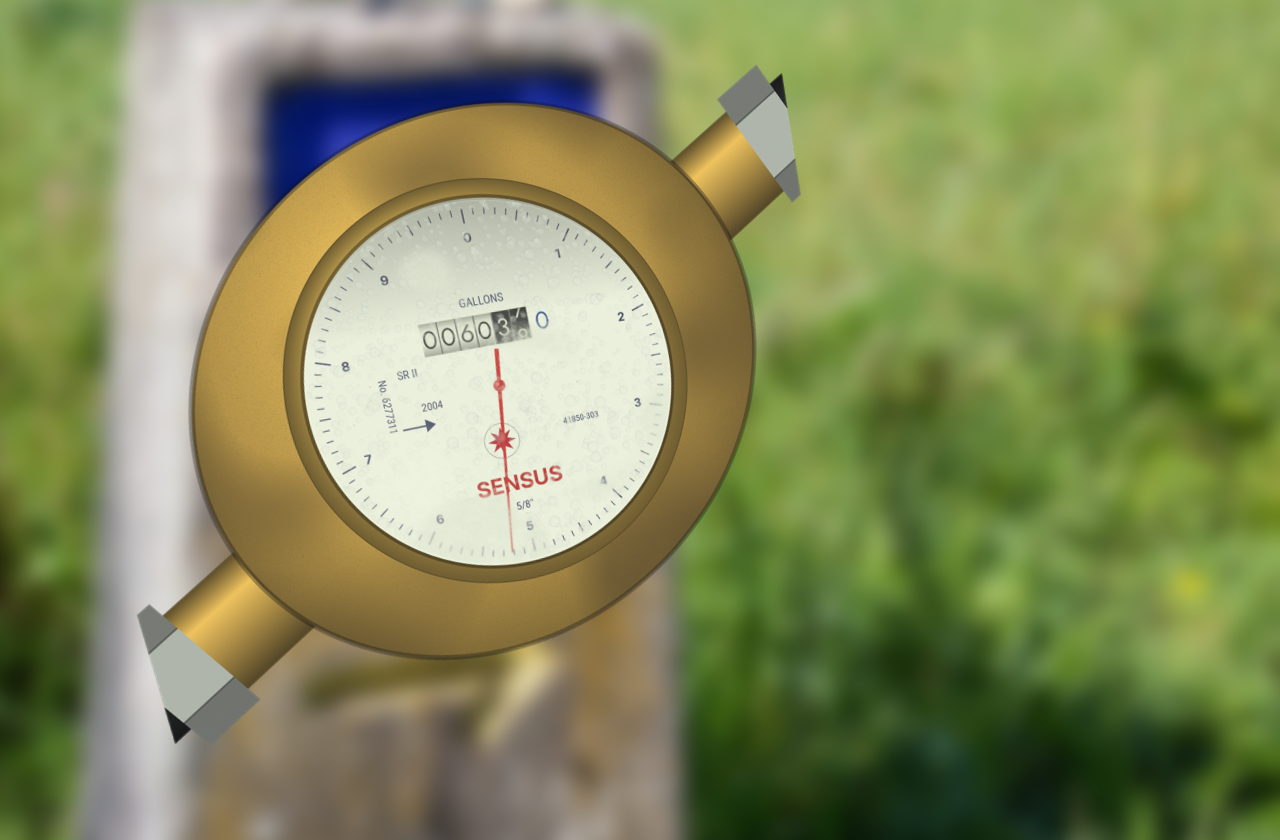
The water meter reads **60375.2** gal
